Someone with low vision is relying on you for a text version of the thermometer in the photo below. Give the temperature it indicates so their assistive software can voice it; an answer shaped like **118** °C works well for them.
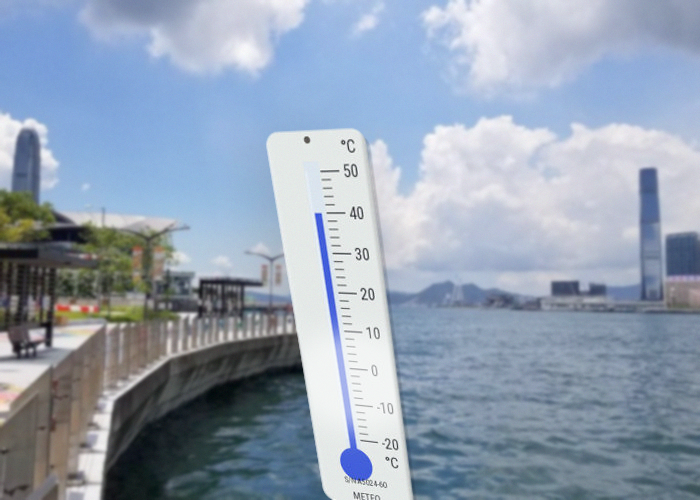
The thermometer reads **40** °C
